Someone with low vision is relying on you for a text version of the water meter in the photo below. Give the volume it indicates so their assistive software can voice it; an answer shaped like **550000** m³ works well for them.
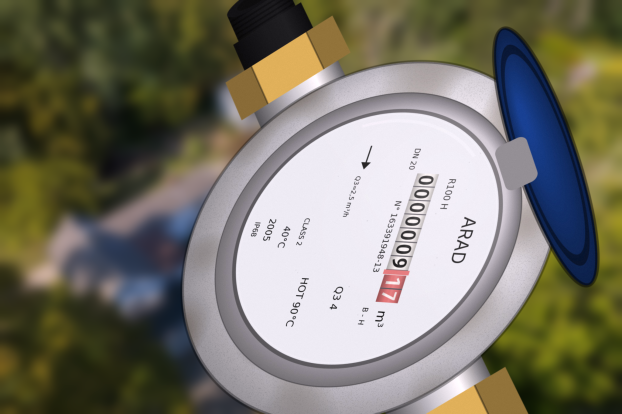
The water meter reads **9.17** m³
